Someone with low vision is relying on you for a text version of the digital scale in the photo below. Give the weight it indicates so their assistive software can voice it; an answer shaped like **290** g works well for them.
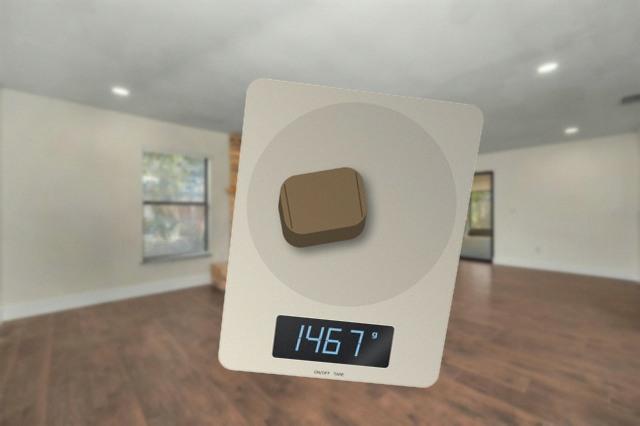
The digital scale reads **1467** g
